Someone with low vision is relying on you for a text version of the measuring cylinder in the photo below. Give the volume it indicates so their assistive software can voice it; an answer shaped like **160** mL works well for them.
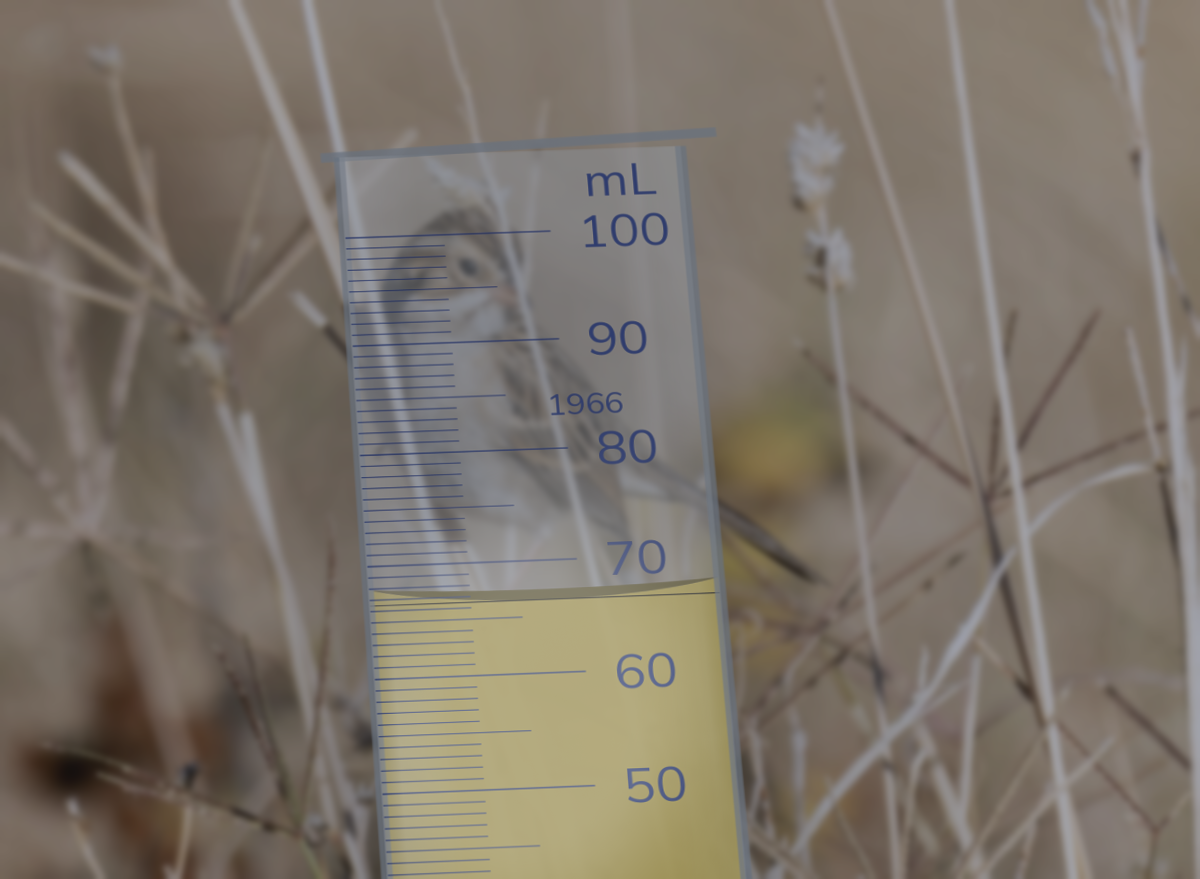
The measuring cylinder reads **66.5** mL
